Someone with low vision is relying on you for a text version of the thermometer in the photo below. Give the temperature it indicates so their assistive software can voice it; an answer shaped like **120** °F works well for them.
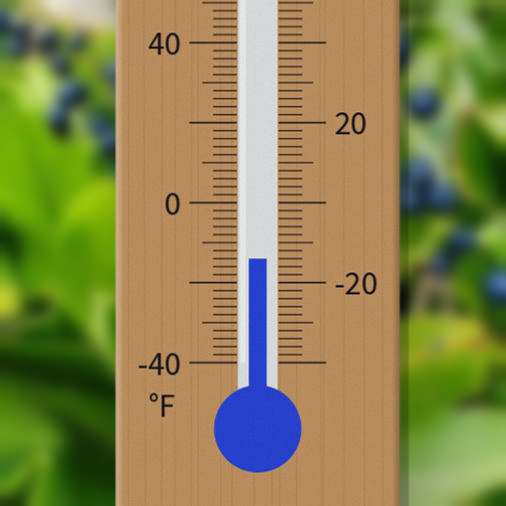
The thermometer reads **-14** °F
